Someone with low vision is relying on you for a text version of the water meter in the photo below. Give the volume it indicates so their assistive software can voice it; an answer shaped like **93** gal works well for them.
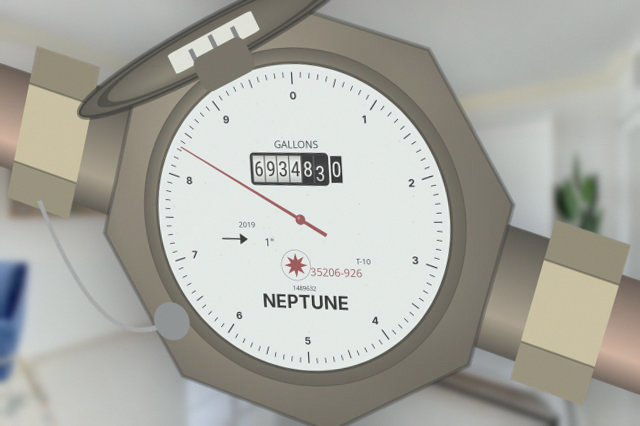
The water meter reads **6934828.3** gal
